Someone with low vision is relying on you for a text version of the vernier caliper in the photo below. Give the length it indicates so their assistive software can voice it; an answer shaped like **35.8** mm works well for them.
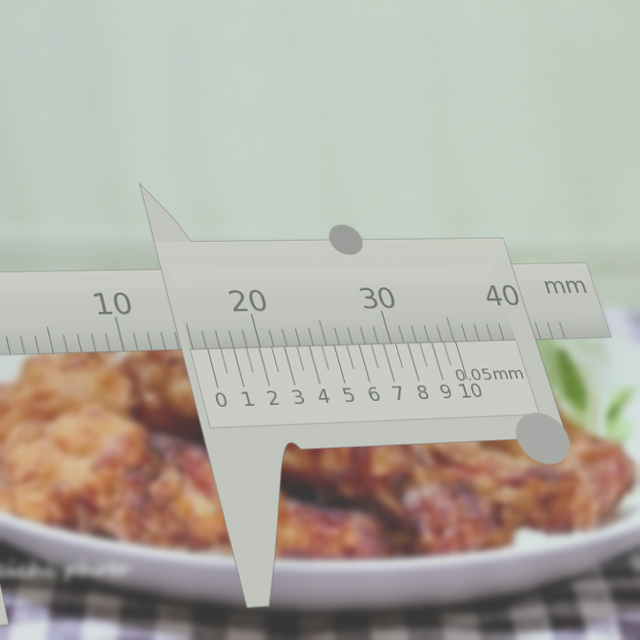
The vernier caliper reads **16.1** mm
